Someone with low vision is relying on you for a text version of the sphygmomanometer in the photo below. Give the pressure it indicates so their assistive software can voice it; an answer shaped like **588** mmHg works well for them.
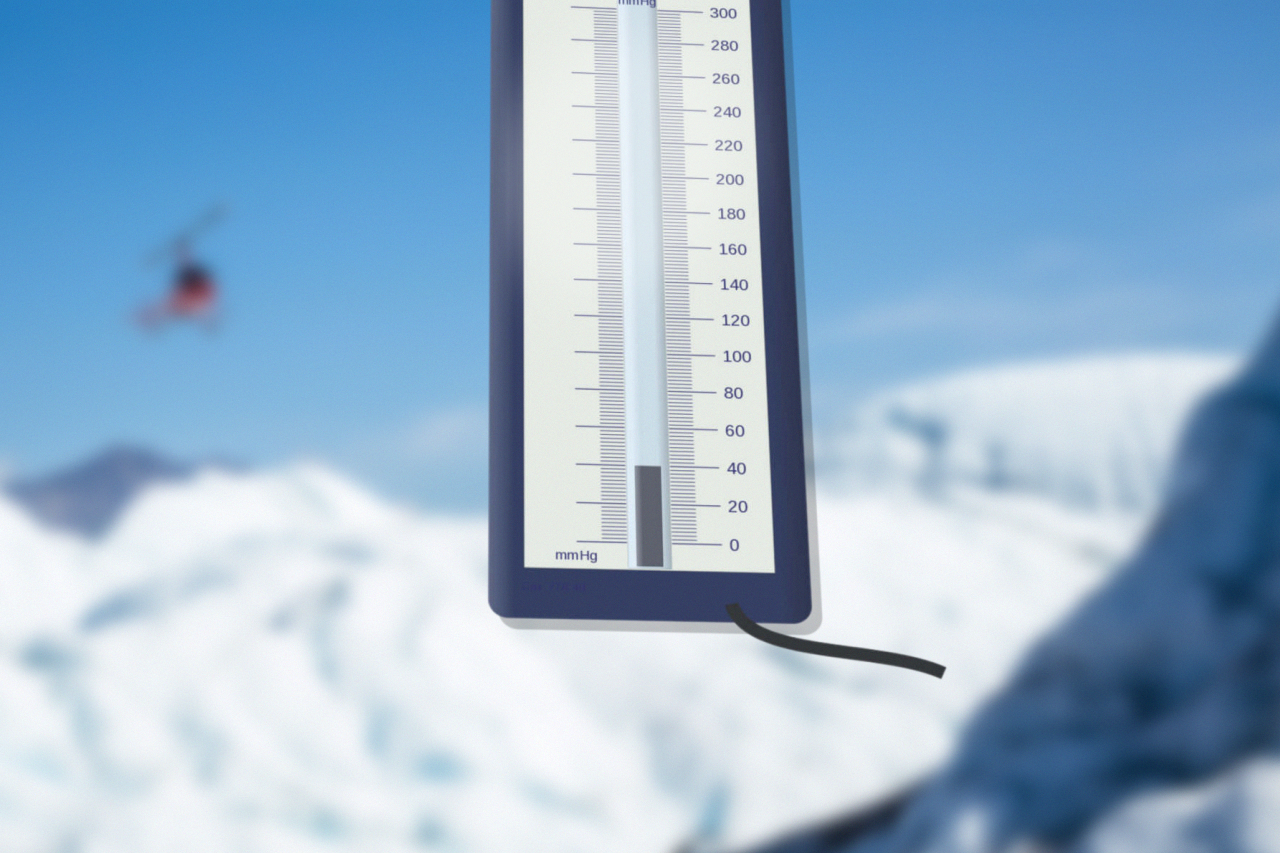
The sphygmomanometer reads **40** mmHg
